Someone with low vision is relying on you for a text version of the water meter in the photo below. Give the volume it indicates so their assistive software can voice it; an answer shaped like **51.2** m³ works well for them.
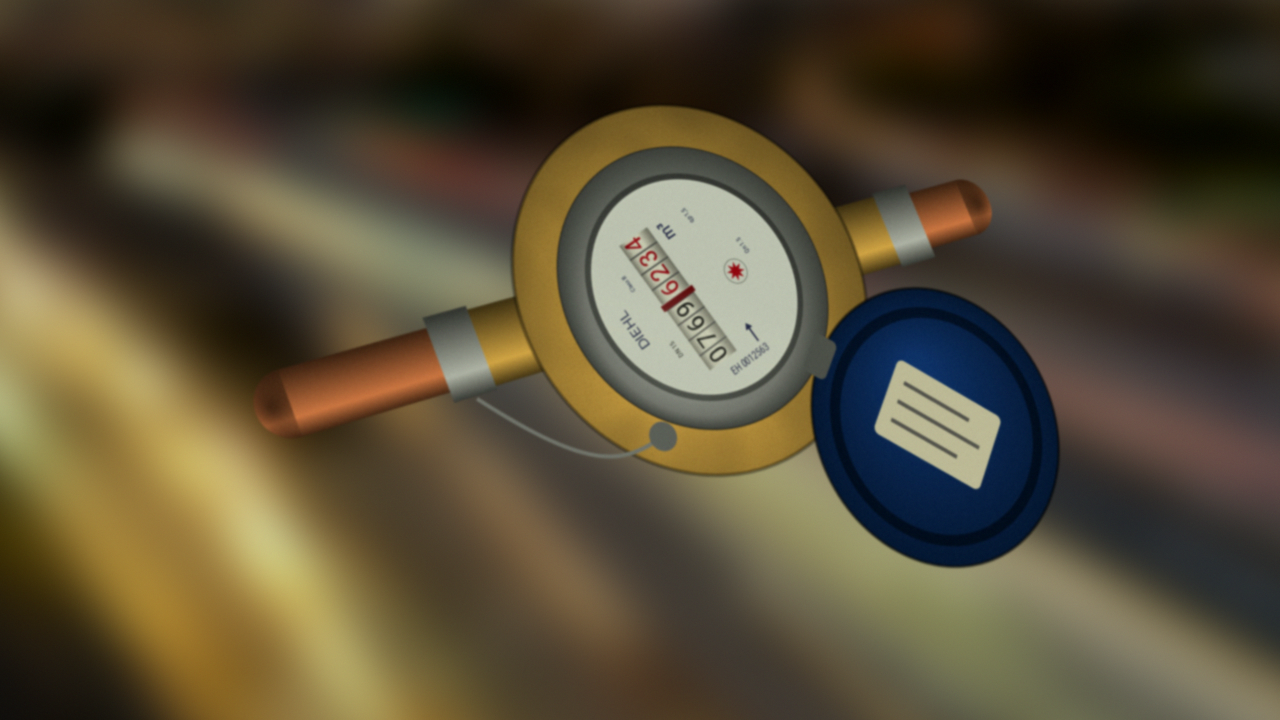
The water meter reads **769.6234** m³
